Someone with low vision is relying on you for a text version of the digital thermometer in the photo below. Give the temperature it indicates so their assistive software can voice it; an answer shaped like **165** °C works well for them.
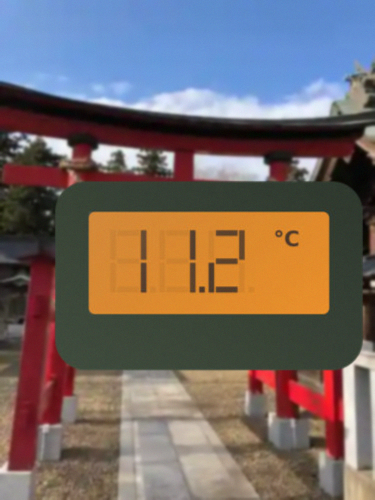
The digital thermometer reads **11.2** °C
